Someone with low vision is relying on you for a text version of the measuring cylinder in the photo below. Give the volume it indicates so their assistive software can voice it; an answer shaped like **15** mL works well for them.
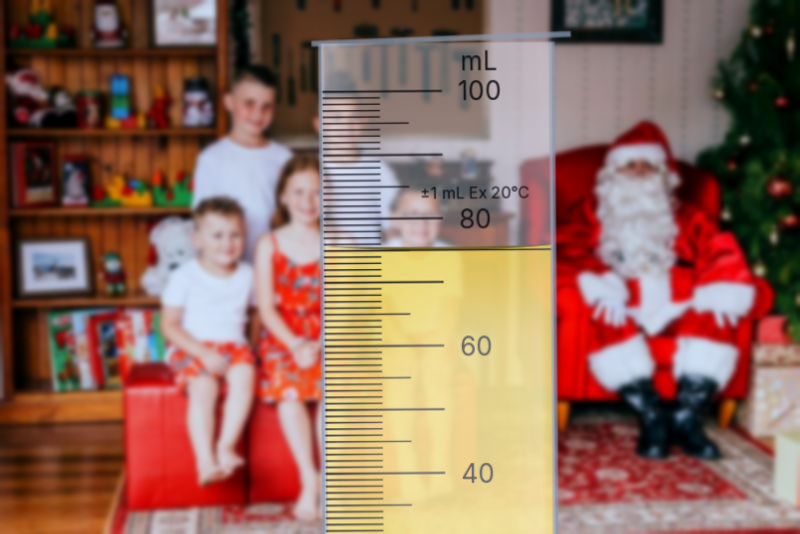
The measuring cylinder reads **75** mL
